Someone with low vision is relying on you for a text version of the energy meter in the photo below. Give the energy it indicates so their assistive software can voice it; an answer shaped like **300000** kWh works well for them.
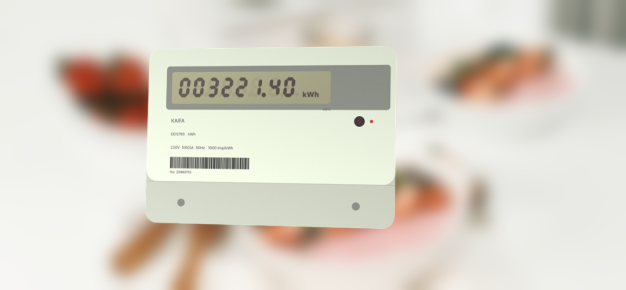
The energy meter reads **3221.40** kWh
